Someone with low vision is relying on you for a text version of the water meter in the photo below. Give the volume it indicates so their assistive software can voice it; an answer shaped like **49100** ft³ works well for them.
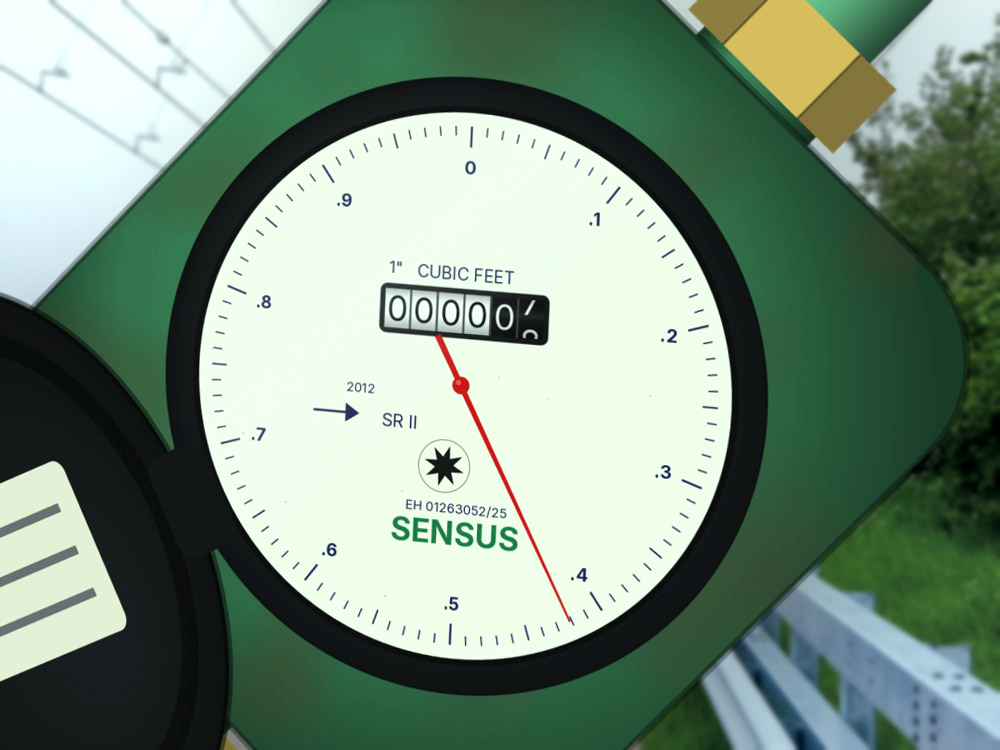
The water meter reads **7.42** ft³
